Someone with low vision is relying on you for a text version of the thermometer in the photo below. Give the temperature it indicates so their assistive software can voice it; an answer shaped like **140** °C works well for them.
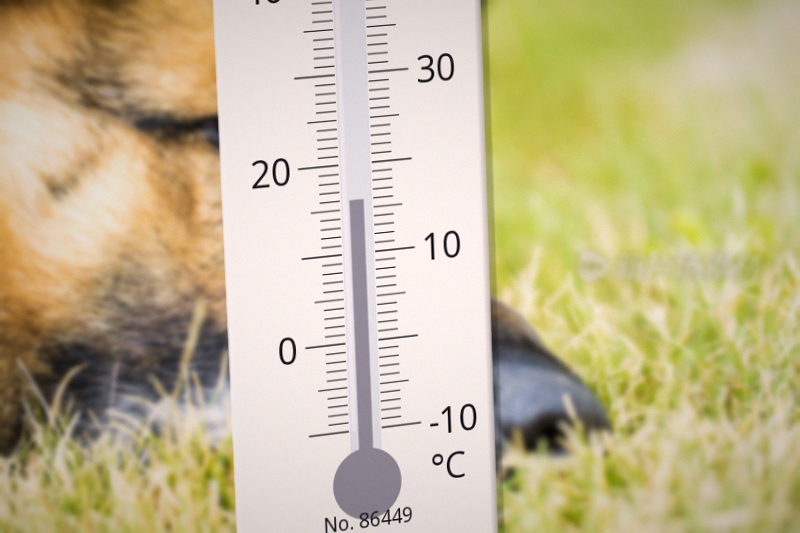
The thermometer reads **16** °C
